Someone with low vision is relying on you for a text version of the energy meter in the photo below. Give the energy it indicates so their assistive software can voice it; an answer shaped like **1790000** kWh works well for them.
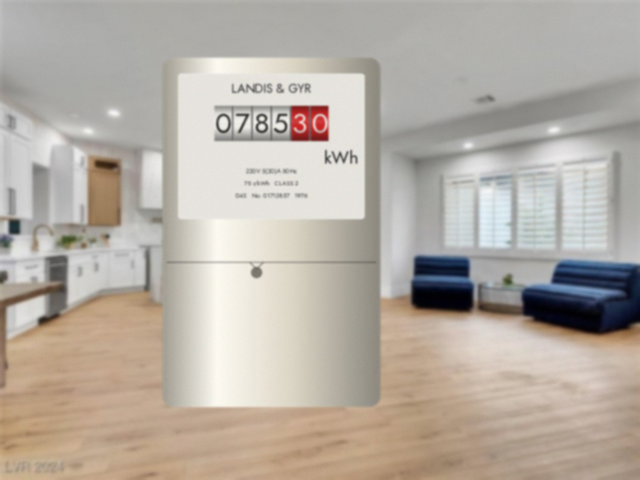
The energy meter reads **785.30** kWh
